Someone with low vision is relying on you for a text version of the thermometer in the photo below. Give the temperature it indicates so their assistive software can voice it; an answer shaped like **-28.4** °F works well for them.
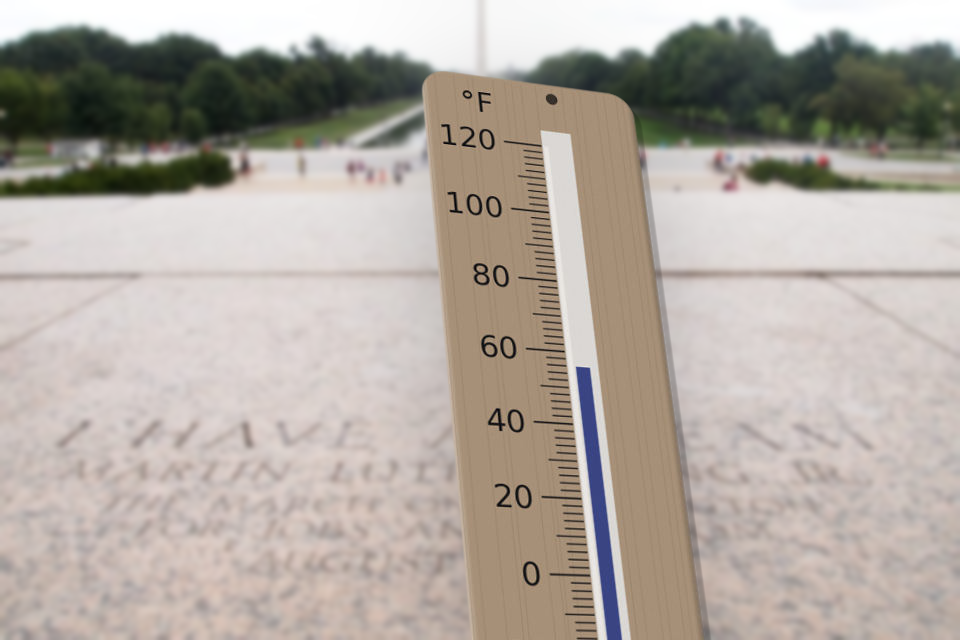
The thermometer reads **56** °F
